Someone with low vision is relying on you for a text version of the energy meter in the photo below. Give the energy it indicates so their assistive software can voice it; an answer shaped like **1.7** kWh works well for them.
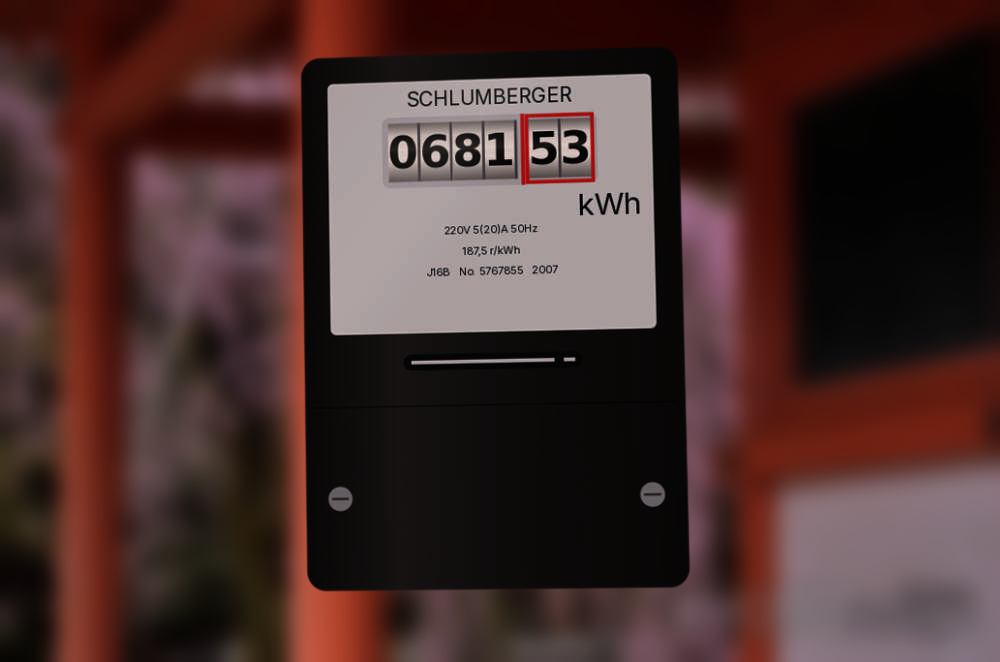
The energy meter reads **681.53** kWh
